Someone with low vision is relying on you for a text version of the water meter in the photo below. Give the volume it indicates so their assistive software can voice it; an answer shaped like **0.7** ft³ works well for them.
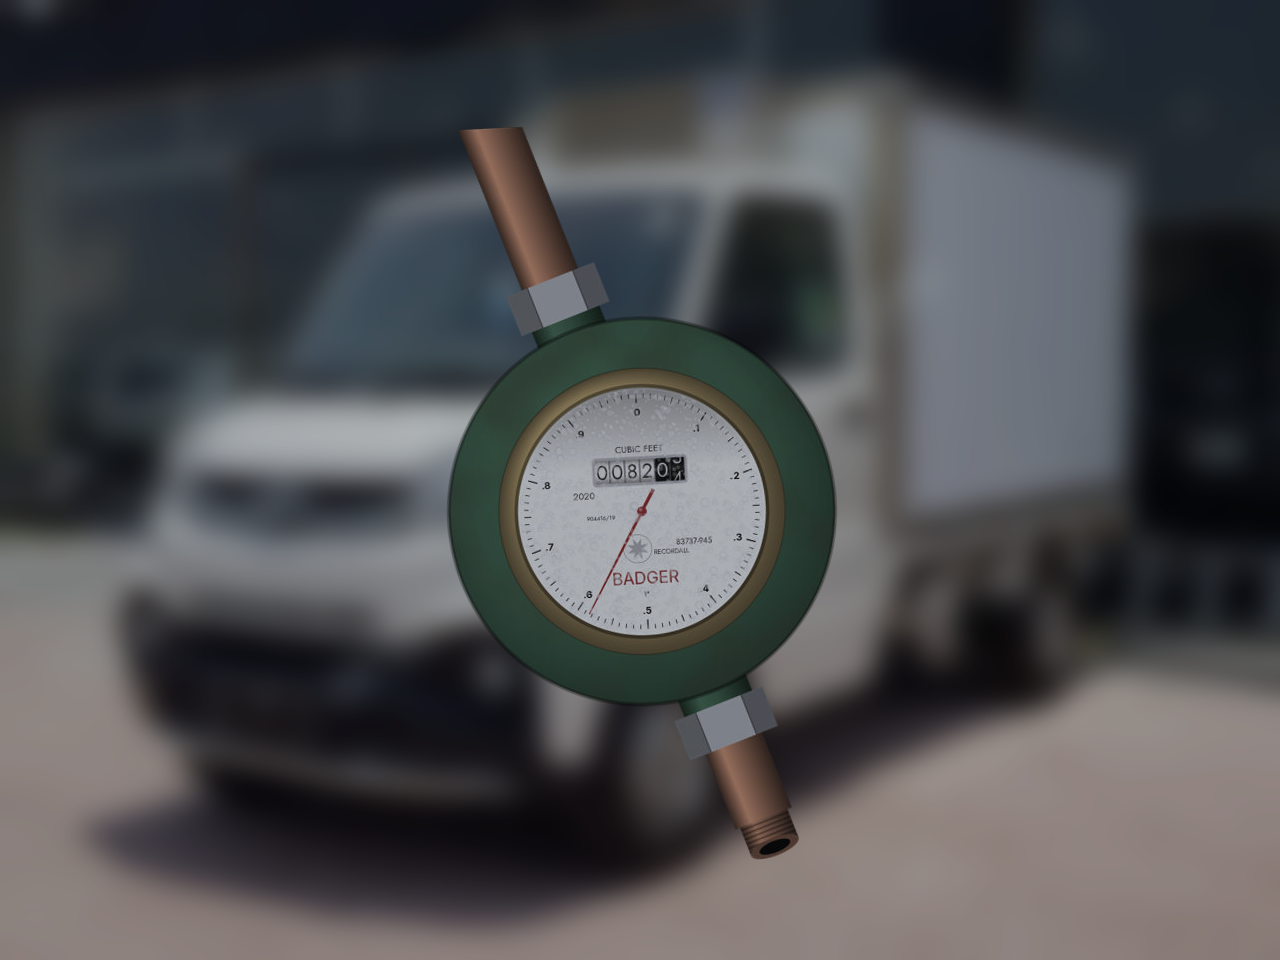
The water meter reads **8203.58** ft³
